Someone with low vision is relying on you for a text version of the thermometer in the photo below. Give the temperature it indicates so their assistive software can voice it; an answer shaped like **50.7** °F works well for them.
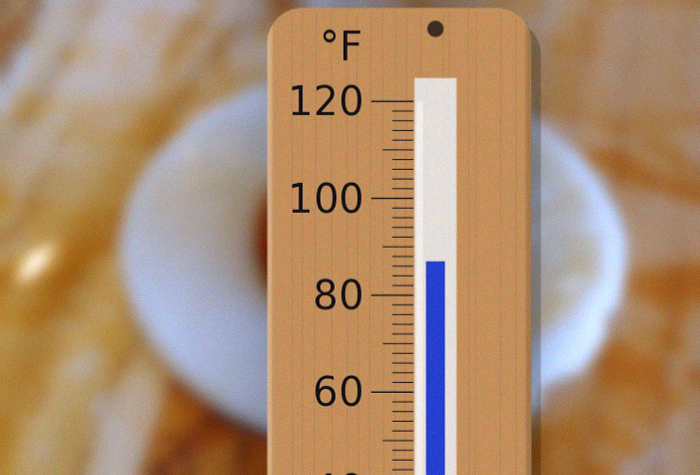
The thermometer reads **87** °F
